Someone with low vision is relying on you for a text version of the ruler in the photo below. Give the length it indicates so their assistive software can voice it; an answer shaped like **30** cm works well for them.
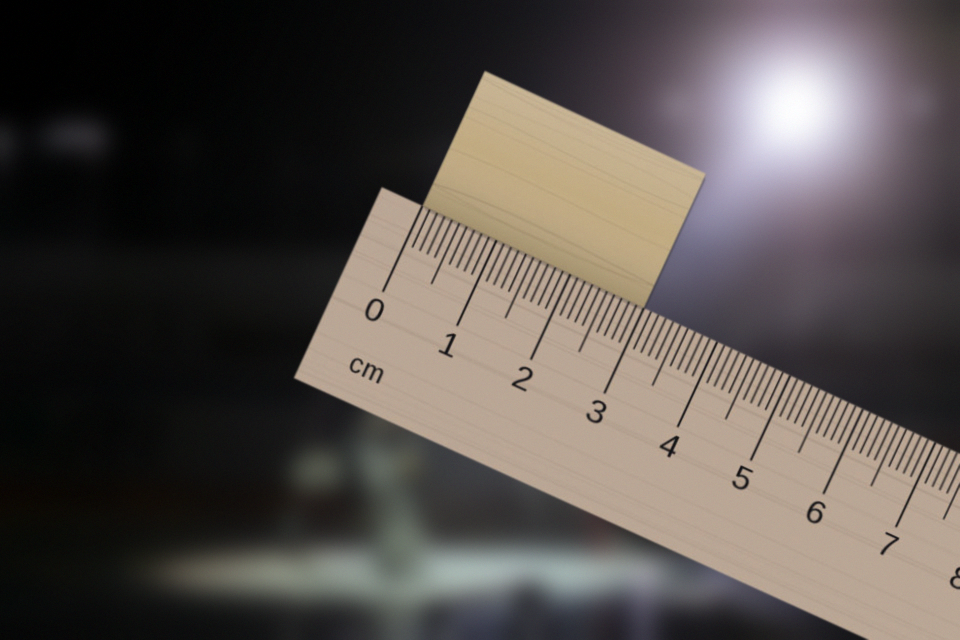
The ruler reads **3** cm
